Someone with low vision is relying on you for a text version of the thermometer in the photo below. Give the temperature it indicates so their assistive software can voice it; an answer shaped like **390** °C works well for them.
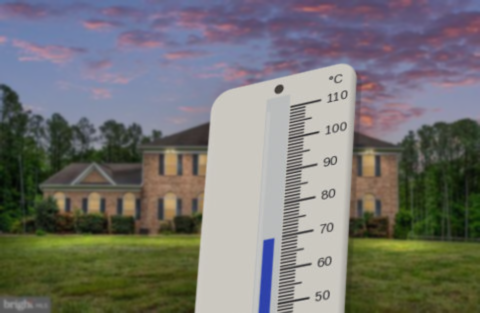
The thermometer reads **70** °C
